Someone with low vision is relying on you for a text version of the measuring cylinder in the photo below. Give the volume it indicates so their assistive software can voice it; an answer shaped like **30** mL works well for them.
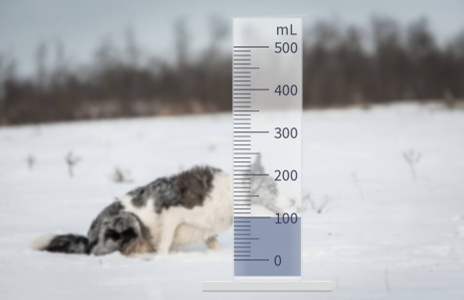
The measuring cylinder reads **100** mL
